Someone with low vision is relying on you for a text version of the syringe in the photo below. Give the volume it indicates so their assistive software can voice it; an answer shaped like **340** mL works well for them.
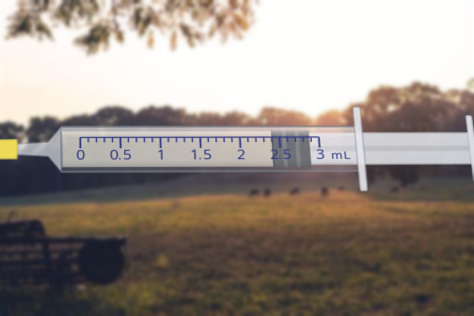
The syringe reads **2.4** mL
